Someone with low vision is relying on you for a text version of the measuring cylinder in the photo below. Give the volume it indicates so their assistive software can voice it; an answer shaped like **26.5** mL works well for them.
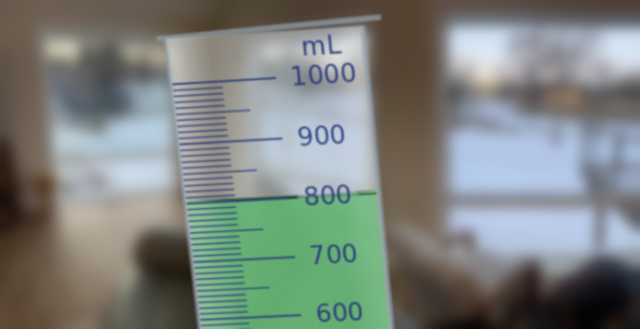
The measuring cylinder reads **800** mL
